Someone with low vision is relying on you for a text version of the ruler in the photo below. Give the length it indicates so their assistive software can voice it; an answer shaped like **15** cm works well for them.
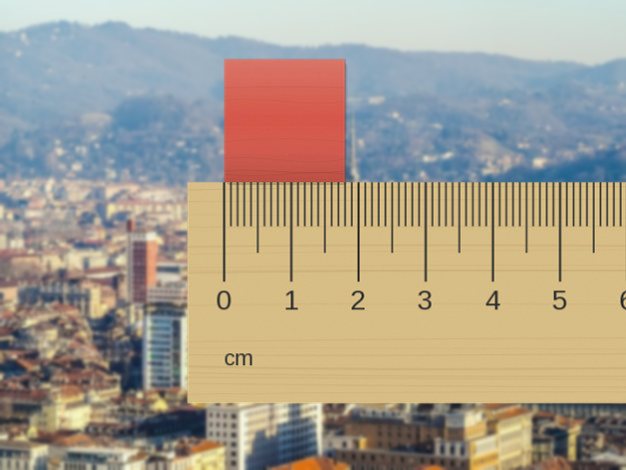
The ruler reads **1.8** cm
